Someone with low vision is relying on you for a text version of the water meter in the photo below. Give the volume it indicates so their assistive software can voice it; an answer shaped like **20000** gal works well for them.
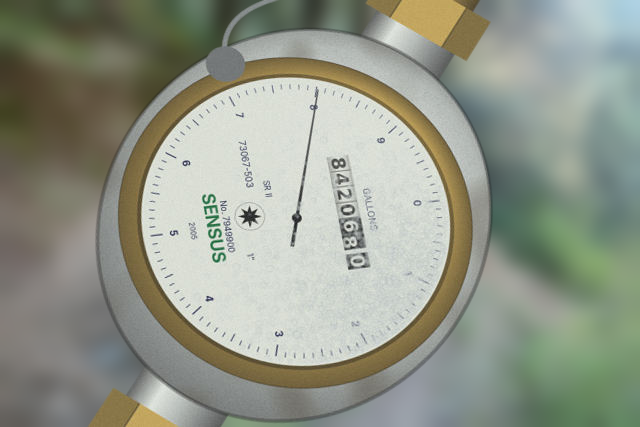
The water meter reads **8420678.0** gal
